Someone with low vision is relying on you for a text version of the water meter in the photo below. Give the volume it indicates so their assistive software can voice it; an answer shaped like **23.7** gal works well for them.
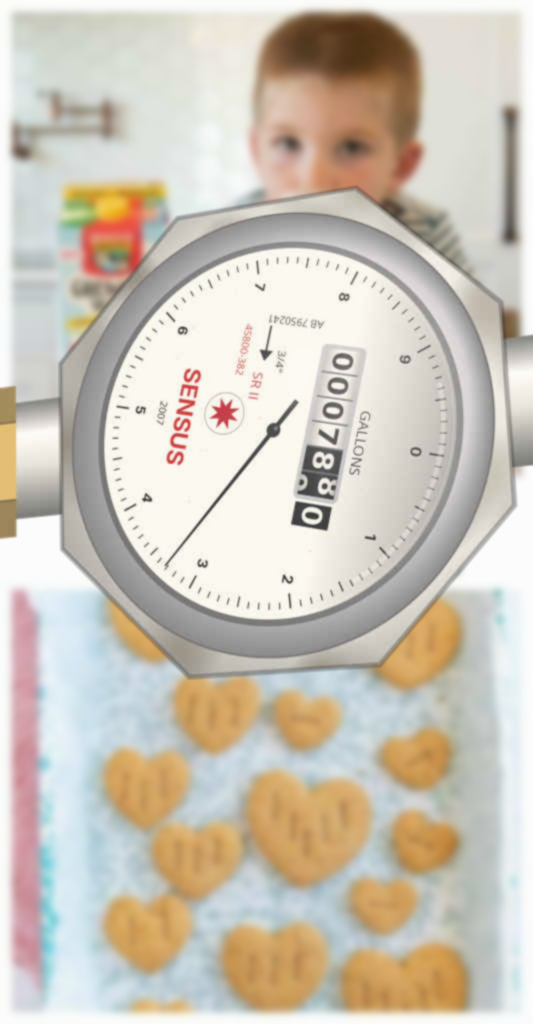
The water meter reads **7883.3** gal
